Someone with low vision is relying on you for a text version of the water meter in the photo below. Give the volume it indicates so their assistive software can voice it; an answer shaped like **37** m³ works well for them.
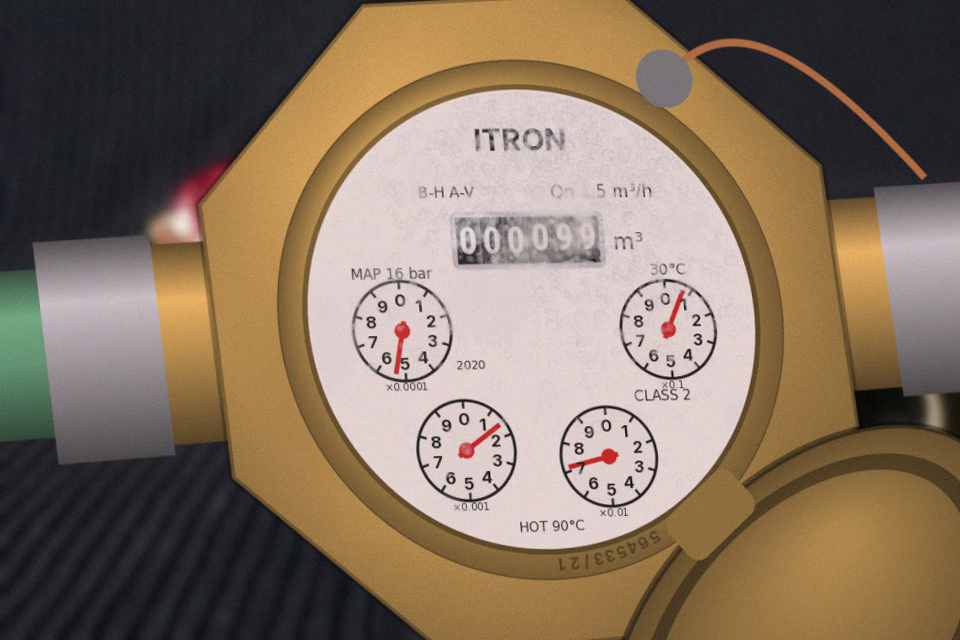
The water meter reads **99.0715** m³
